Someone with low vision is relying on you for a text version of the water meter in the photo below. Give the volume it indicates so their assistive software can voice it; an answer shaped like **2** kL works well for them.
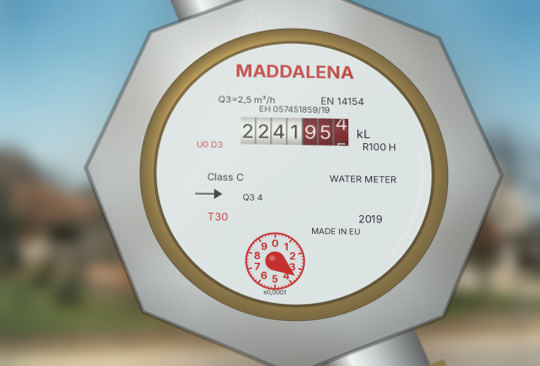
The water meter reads **2241.9543** kL
